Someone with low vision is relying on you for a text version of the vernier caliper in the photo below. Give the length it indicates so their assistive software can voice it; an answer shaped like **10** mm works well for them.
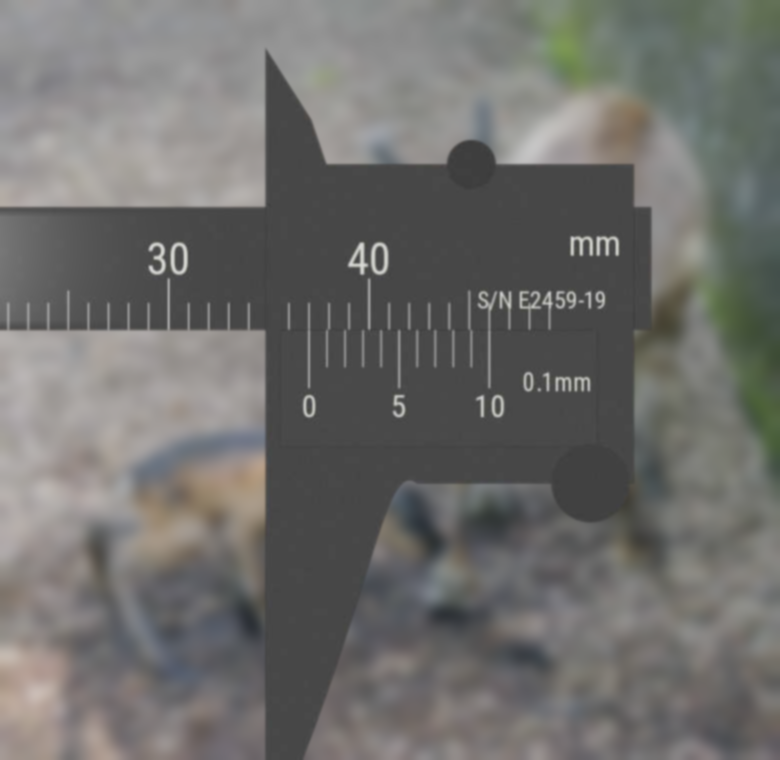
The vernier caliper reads **37.0** mm
